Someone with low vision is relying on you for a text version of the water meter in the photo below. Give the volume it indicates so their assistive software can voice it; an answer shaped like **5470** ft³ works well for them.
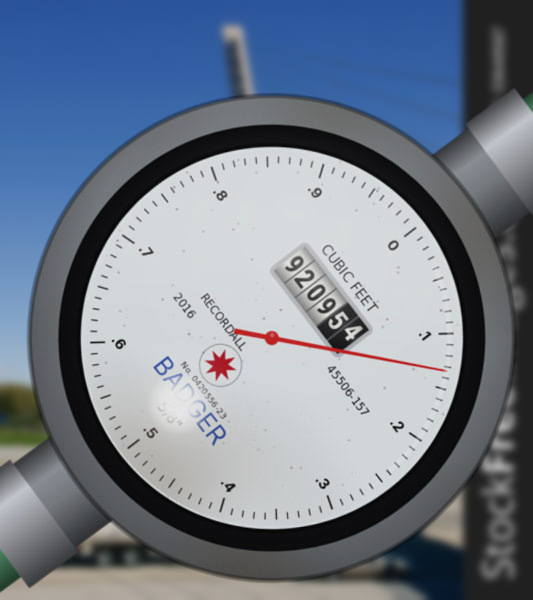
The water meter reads **920954.13** ft³
